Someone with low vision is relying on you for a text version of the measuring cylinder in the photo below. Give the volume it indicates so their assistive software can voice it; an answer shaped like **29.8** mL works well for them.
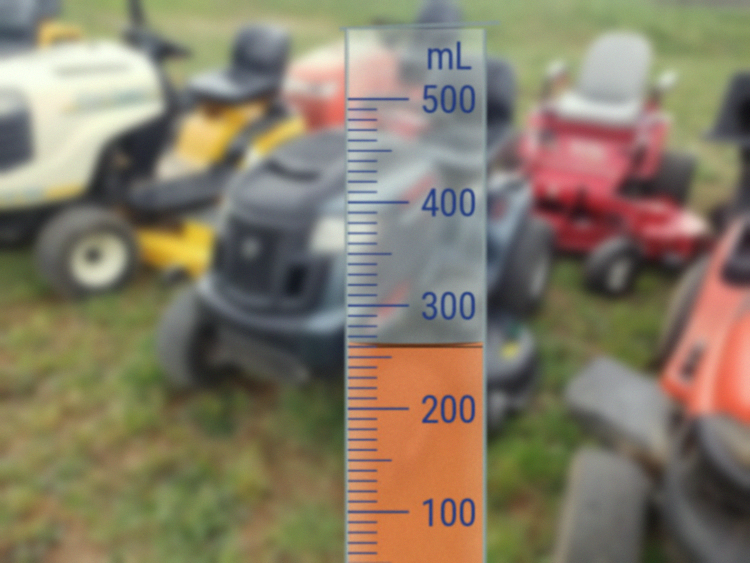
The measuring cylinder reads **260** mL
